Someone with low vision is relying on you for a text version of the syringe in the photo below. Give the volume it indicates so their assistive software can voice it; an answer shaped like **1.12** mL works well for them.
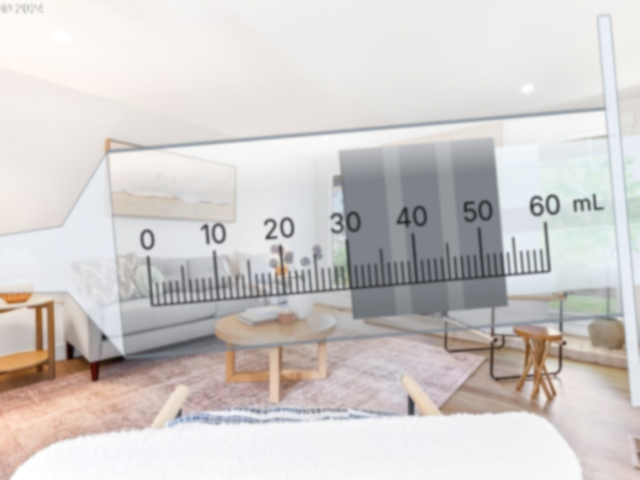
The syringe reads **30** mL
